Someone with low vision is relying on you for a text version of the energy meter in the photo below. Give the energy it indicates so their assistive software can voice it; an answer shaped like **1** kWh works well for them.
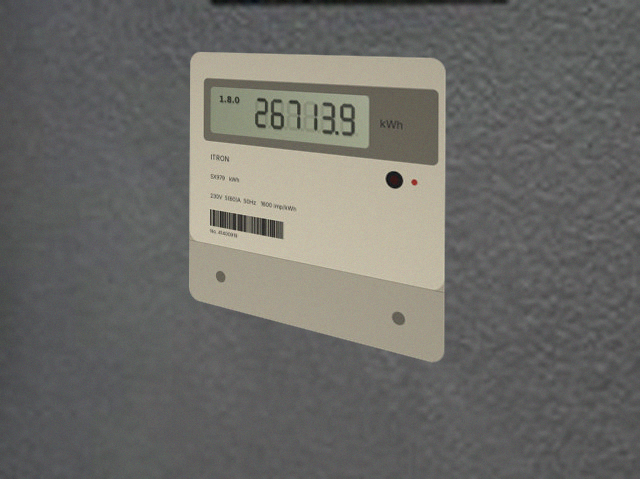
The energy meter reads **26713.9** kWh
